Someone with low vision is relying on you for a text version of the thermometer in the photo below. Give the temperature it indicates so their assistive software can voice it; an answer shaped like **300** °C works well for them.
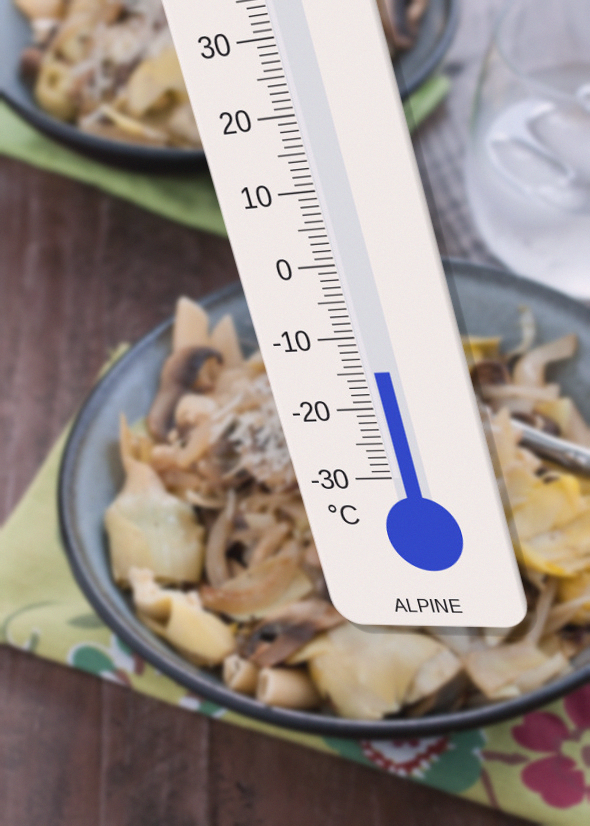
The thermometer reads **-15** °C
